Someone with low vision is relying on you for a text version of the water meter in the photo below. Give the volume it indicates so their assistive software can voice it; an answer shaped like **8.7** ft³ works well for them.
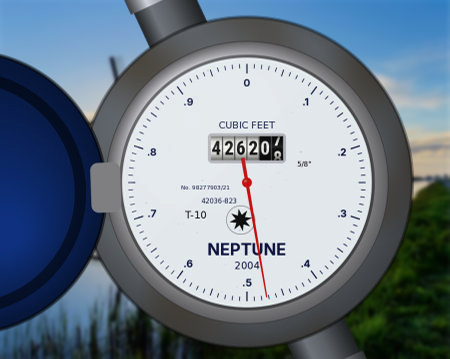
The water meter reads **426207.47** ft³
